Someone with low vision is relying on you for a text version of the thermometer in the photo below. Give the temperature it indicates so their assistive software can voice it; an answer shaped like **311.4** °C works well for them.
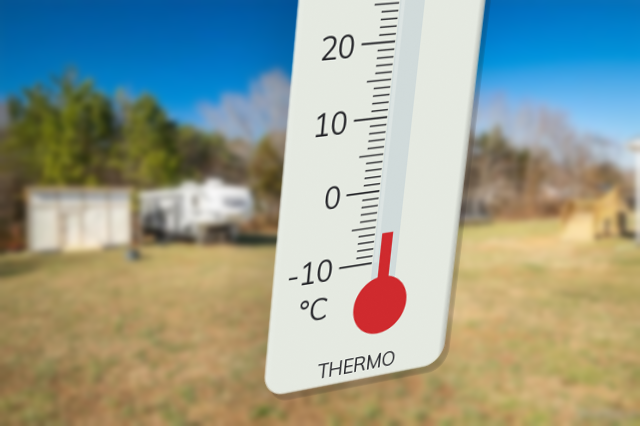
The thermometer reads **-6** °C
